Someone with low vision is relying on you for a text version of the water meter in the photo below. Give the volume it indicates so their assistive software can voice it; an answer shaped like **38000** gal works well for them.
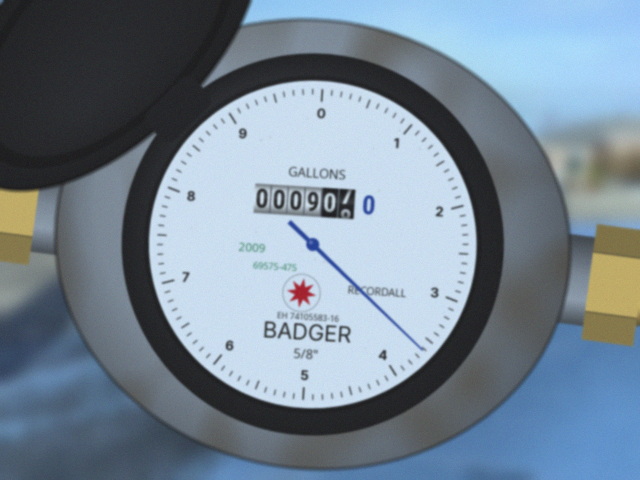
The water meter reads **9073.6** gal
